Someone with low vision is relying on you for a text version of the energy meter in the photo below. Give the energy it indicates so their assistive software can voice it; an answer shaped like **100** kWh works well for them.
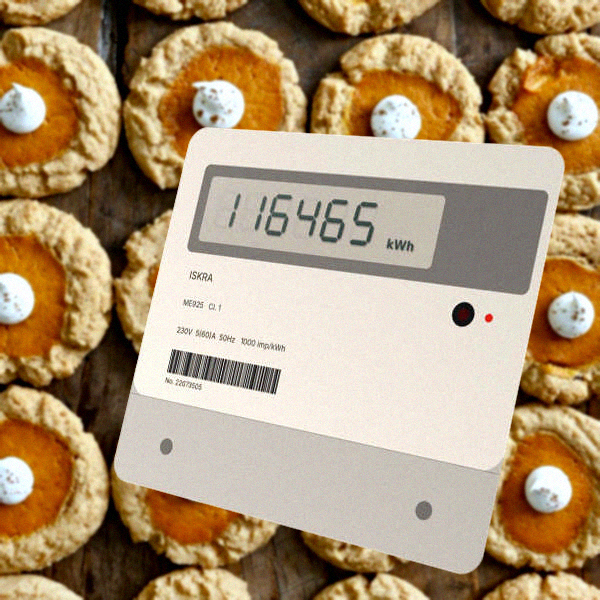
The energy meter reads **116465** kWh
